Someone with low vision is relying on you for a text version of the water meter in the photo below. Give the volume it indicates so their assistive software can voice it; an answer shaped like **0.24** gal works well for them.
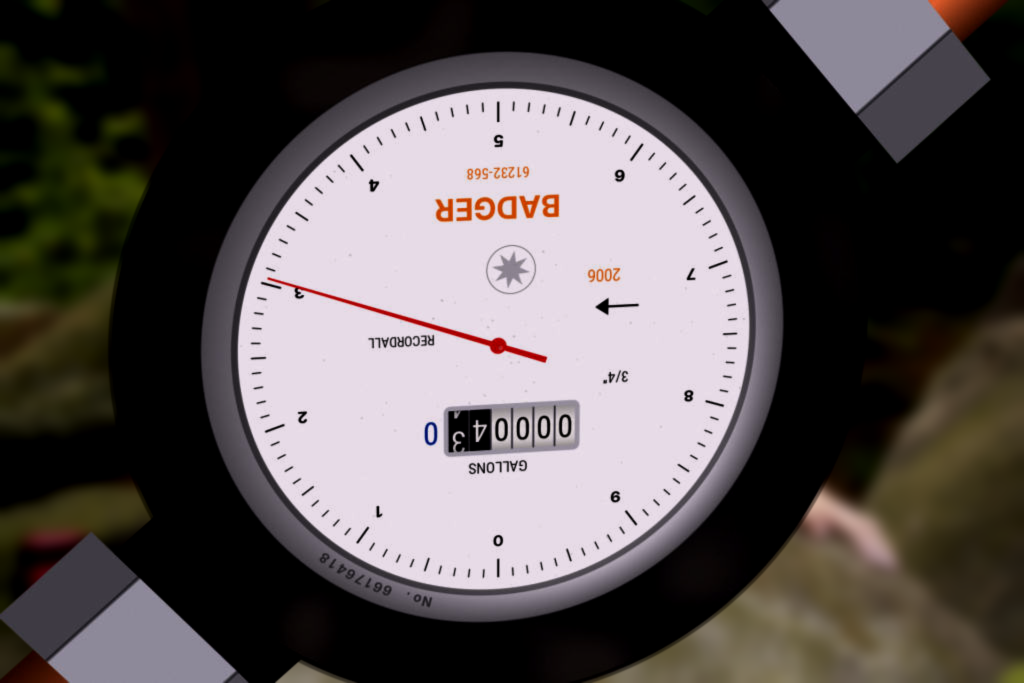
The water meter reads **433.0** gal
